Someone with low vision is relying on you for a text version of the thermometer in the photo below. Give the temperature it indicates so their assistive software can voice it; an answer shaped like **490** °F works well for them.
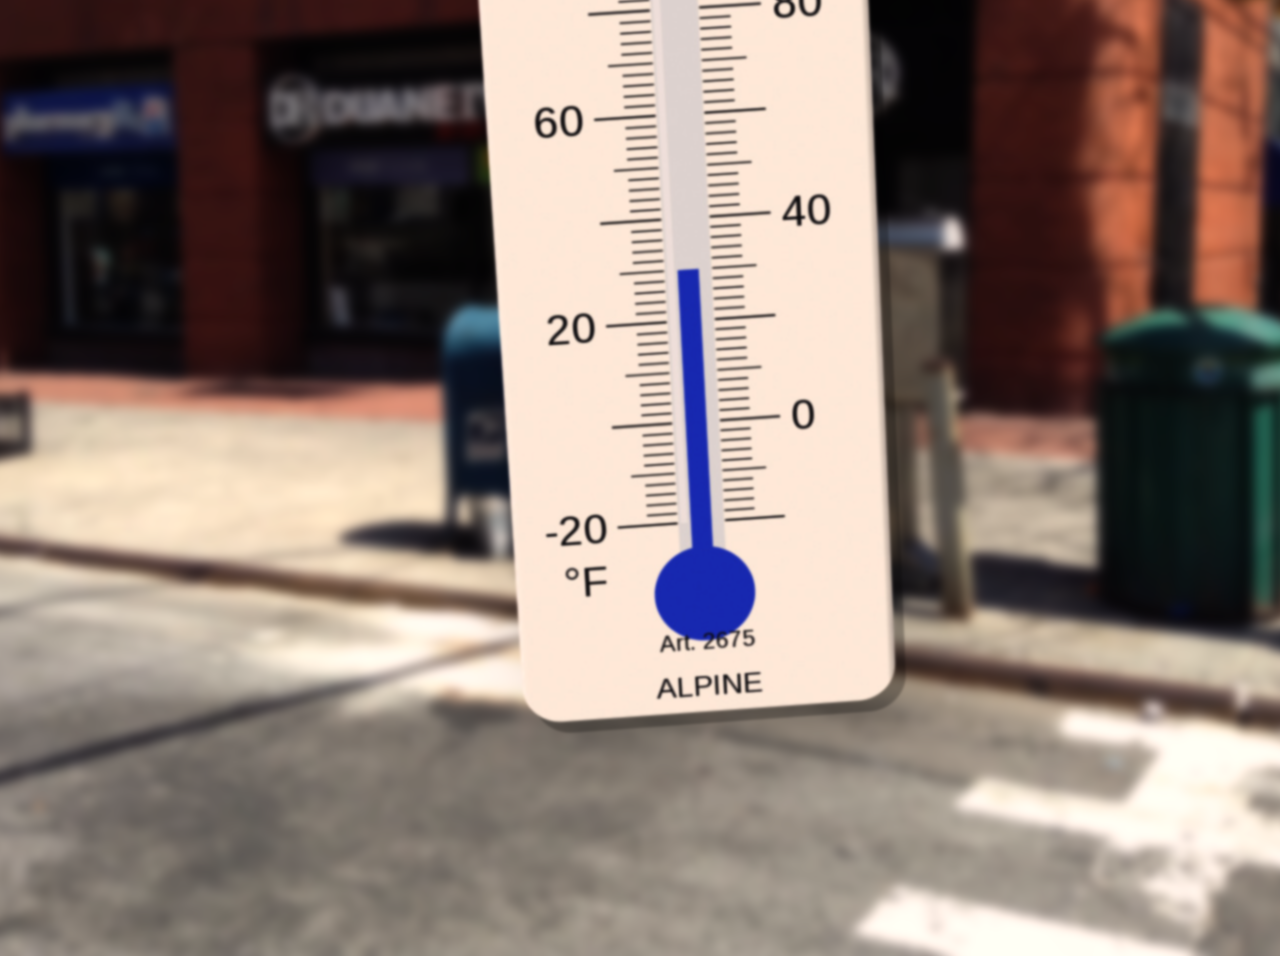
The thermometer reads **30** °F
